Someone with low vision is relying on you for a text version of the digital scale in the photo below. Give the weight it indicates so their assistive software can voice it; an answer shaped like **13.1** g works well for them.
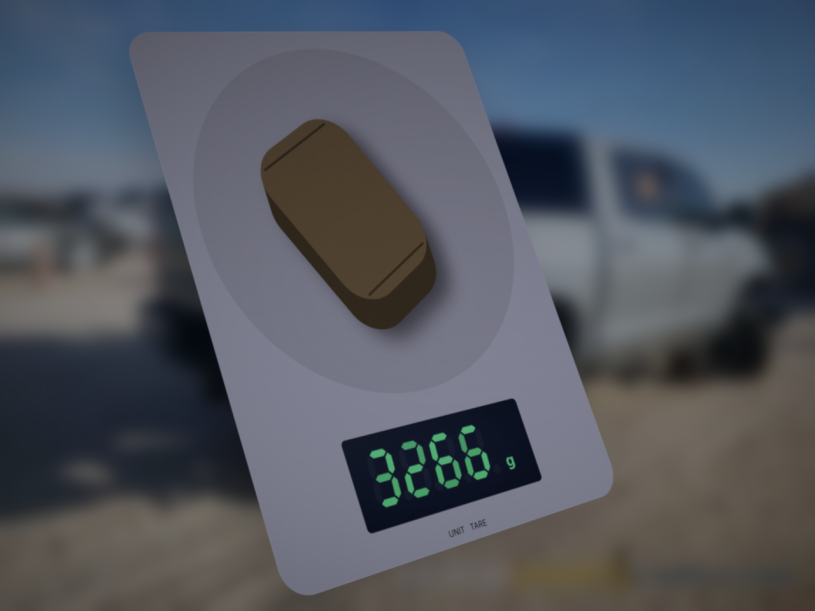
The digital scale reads **3266** g
